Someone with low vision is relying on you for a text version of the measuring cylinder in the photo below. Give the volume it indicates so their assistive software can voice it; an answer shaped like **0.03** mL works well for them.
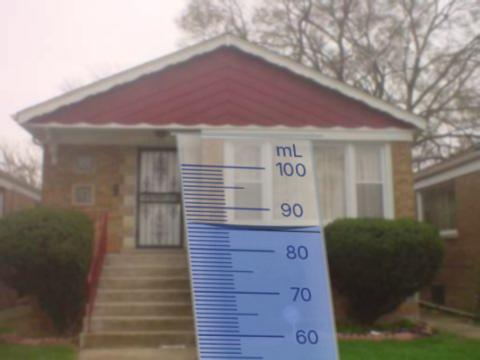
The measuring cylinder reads **85** mL
